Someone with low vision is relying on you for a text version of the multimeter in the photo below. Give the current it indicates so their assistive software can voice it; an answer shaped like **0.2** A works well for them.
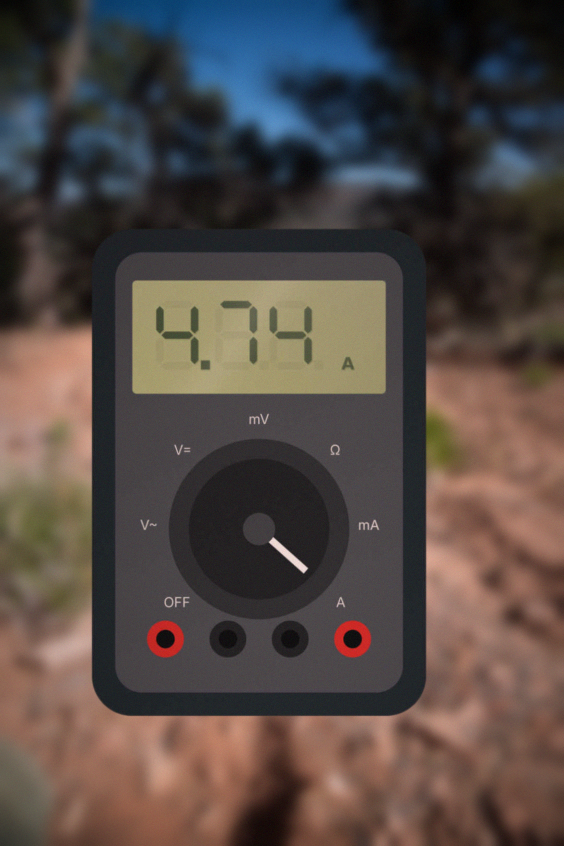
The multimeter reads **4.74** A
